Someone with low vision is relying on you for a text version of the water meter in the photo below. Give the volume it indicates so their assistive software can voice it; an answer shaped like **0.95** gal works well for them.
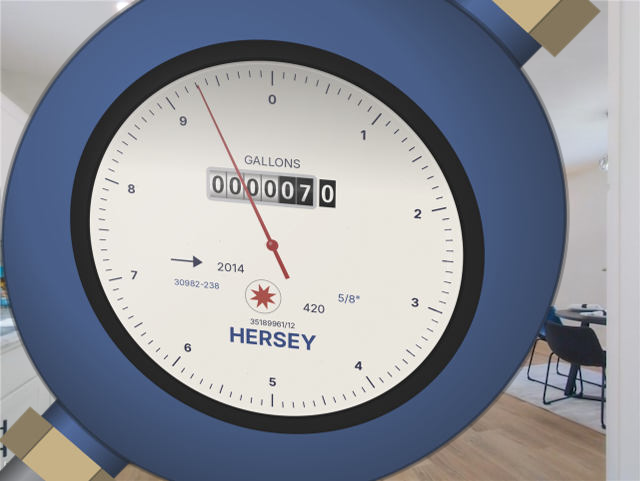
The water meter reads **69.3** gal
